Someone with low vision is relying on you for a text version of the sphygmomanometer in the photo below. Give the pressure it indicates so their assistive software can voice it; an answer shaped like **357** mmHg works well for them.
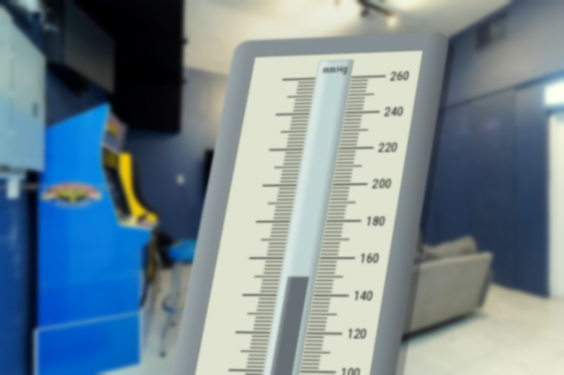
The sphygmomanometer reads **150** mmHg
